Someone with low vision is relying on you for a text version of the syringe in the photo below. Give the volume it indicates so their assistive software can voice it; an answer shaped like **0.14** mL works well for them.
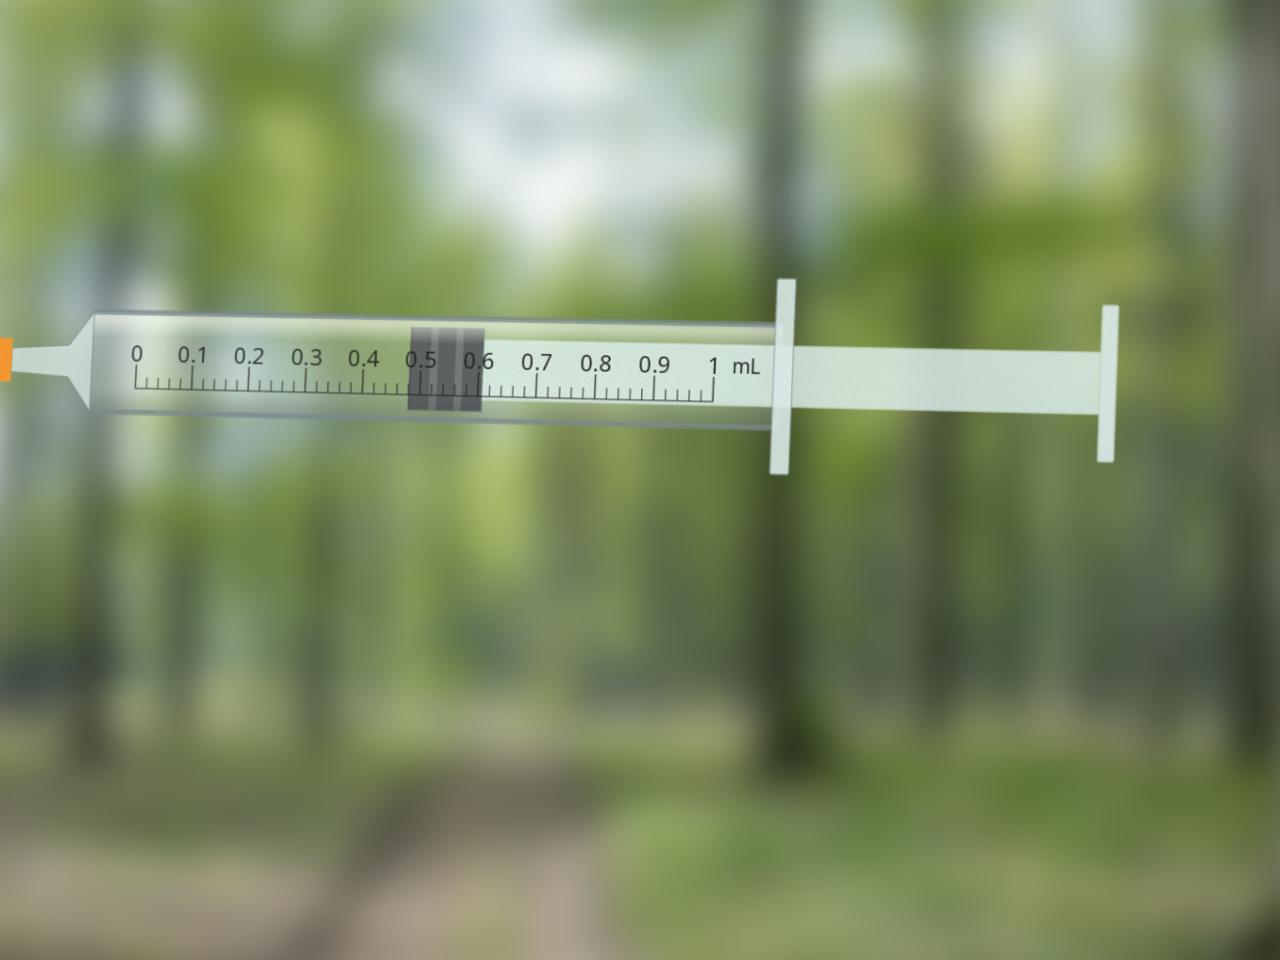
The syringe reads **0.48** mL
